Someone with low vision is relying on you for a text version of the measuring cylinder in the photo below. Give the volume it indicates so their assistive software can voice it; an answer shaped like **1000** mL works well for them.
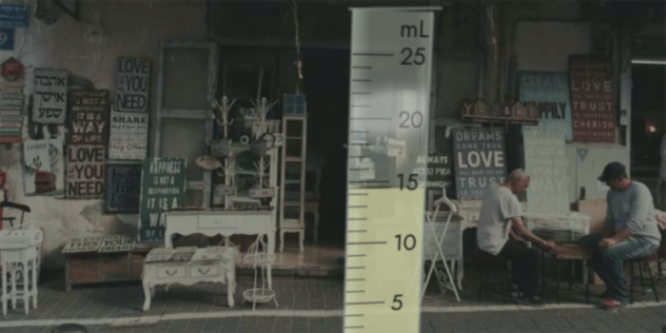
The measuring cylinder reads **14.5** mL
